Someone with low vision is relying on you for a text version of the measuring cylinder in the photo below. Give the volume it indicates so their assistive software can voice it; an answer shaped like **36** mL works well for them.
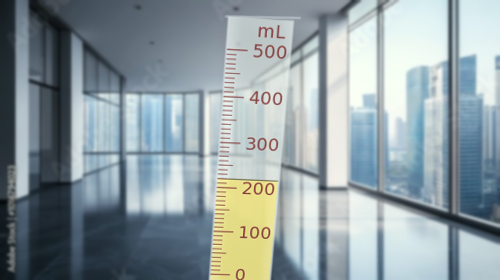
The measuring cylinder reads **220** mL
